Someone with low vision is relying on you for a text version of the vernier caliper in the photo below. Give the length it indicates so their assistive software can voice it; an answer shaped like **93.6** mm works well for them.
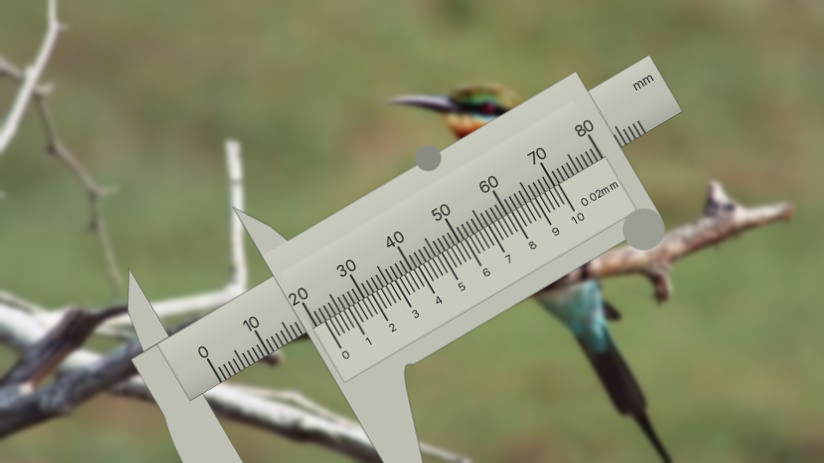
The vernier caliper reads **21.8** mm
